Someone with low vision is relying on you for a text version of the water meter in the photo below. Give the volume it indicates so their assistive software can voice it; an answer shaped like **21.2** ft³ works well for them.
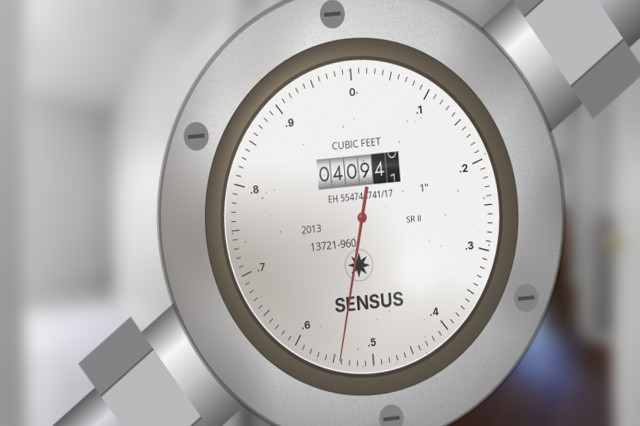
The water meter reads **40940.54** ft³
